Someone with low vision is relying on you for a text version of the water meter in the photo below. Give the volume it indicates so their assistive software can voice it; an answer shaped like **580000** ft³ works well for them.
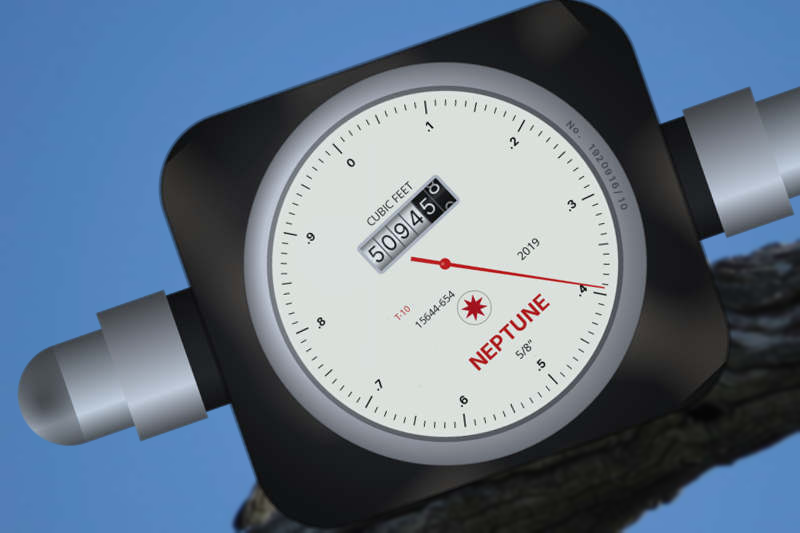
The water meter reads **509458.39** ft³
